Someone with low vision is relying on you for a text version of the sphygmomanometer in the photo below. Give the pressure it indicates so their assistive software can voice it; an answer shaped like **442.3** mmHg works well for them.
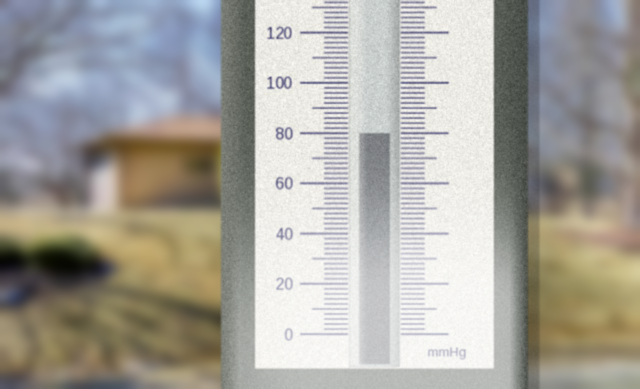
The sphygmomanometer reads **80** mmHg
